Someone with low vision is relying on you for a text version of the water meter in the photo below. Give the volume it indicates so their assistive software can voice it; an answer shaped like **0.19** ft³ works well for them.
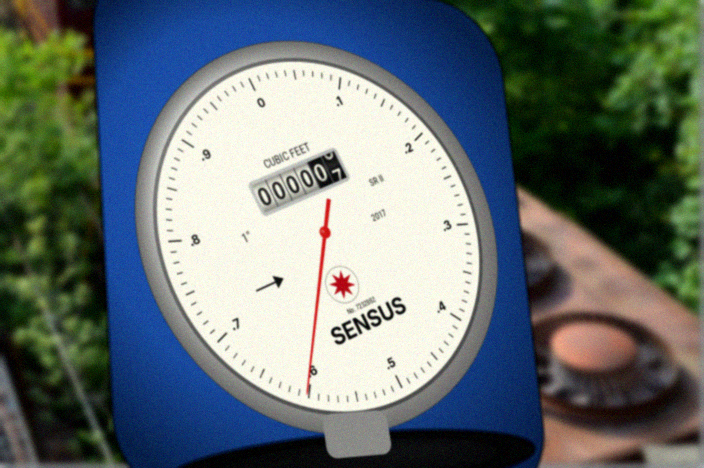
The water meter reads **6.60** ft³
